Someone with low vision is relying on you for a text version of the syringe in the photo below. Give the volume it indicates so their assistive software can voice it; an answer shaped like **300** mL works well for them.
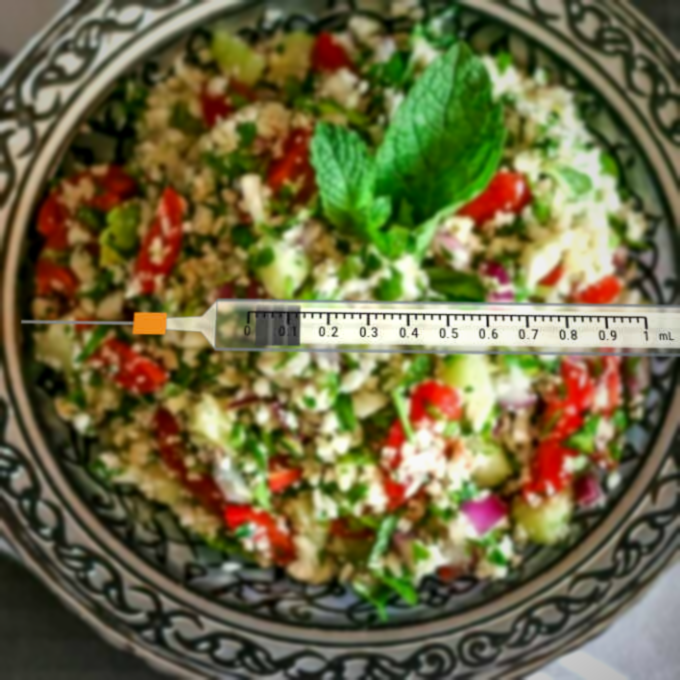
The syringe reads **0.02** mL
